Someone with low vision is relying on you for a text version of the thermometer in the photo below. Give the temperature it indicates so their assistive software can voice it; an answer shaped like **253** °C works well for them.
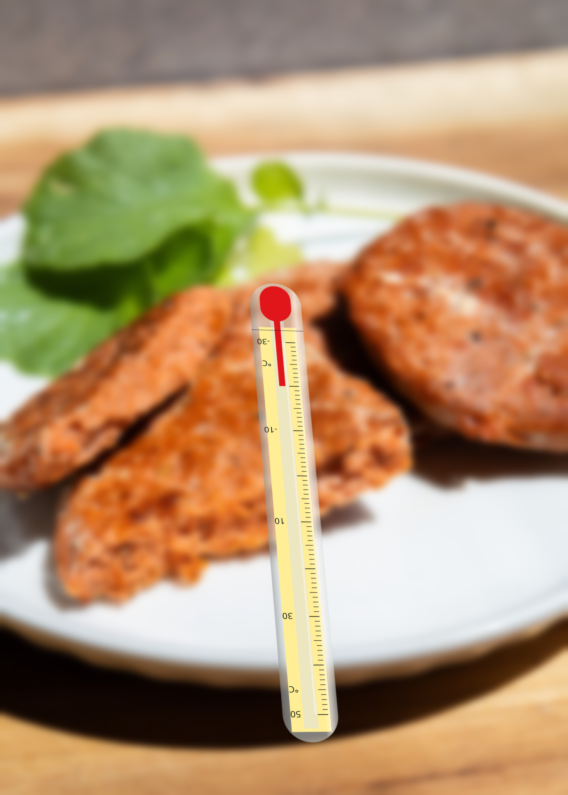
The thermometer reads **-20** °C
